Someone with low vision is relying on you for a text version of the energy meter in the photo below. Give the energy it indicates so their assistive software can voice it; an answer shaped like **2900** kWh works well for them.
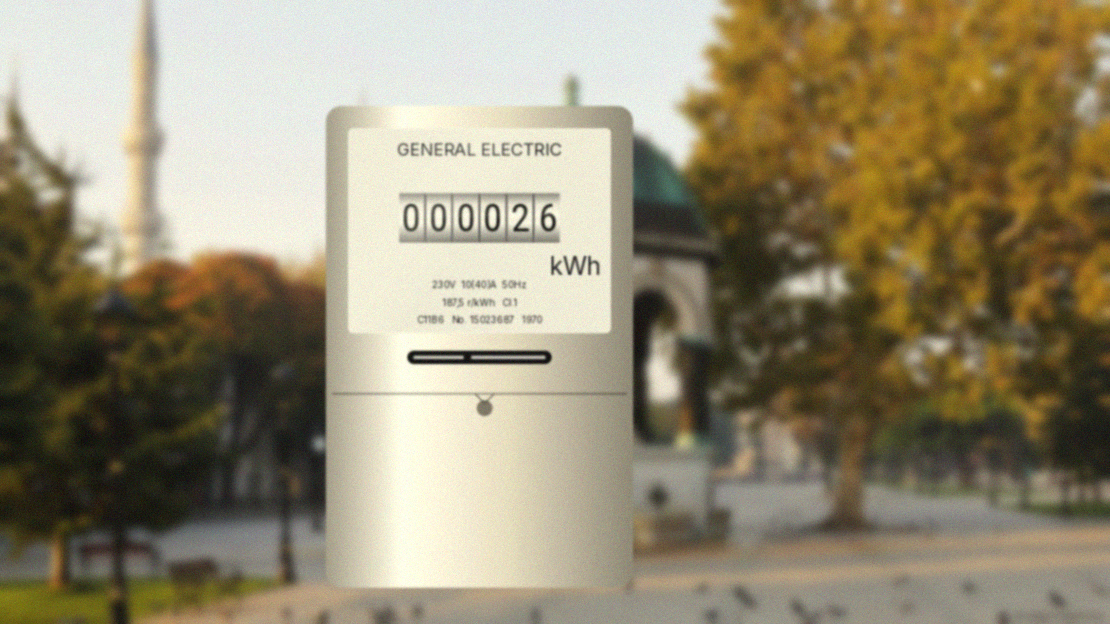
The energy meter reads **26** kWh
